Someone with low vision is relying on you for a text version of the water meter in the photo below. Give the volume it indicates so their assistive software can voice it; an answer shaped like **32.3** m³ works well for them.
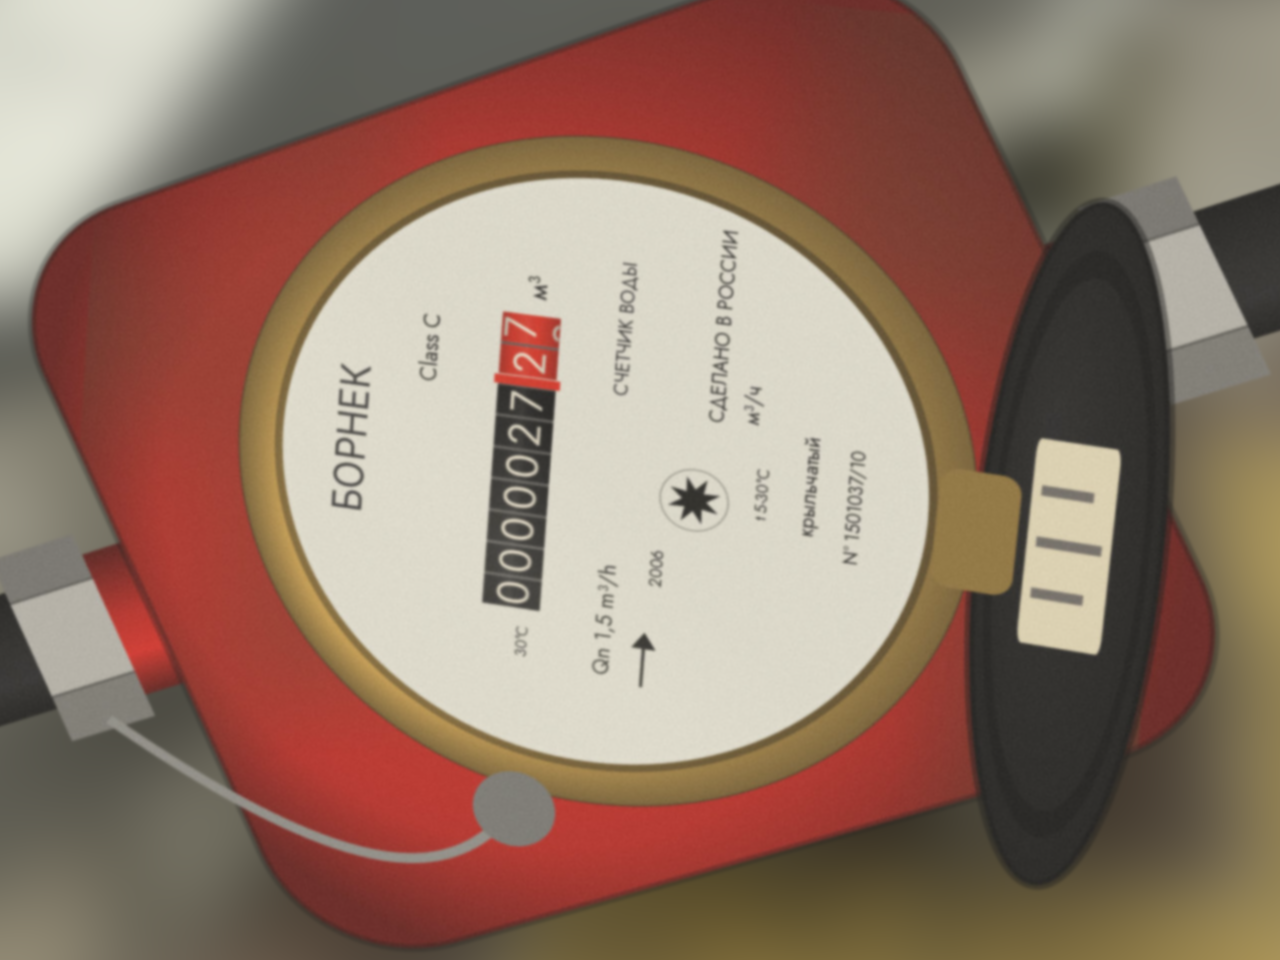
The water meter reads **27.27** m³
